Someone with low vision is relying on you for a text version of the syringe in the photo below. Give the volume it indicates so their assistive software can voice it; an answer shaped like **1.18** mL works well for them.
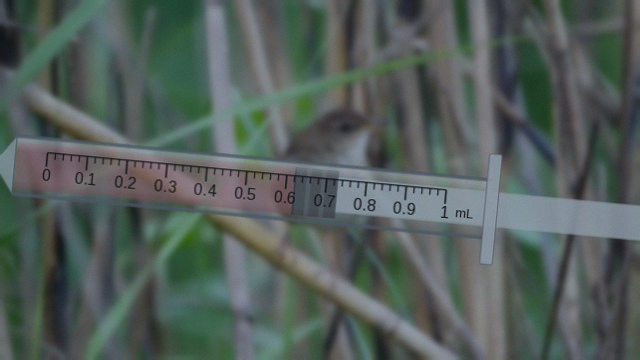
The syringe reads **0.62** mL
